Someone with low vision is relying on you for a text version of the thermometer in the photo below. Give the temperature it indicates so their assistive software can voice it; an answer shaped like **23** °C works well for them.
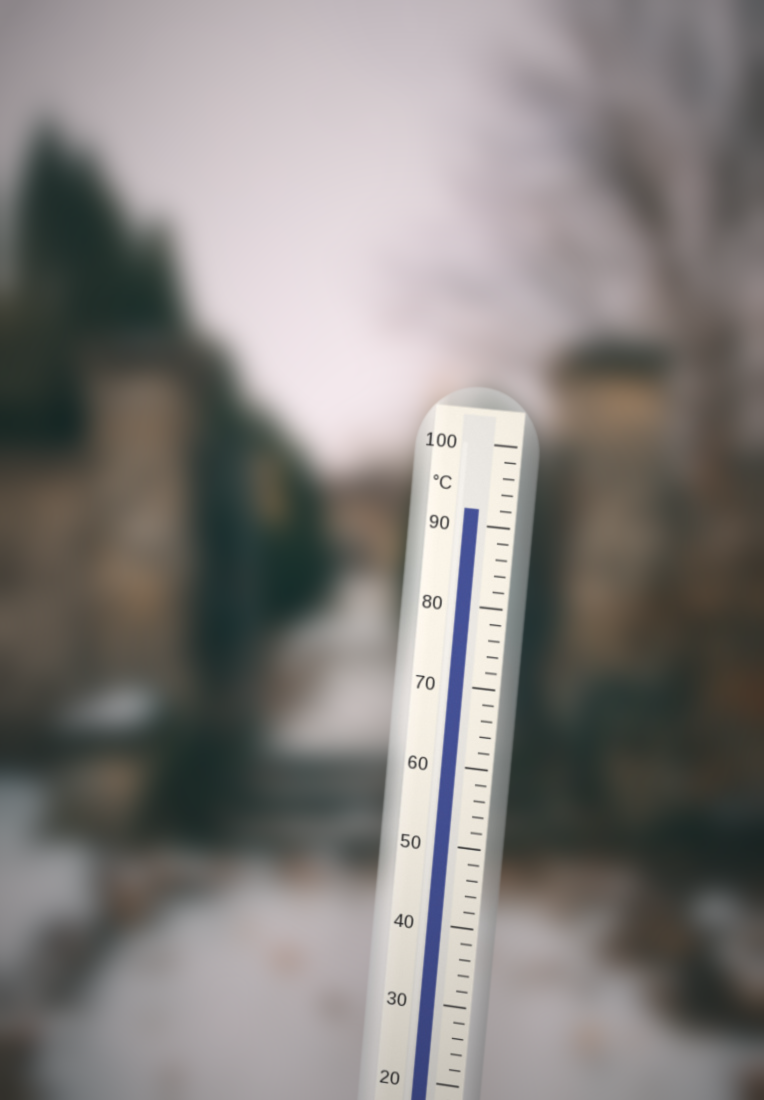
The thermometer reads **92** °C
